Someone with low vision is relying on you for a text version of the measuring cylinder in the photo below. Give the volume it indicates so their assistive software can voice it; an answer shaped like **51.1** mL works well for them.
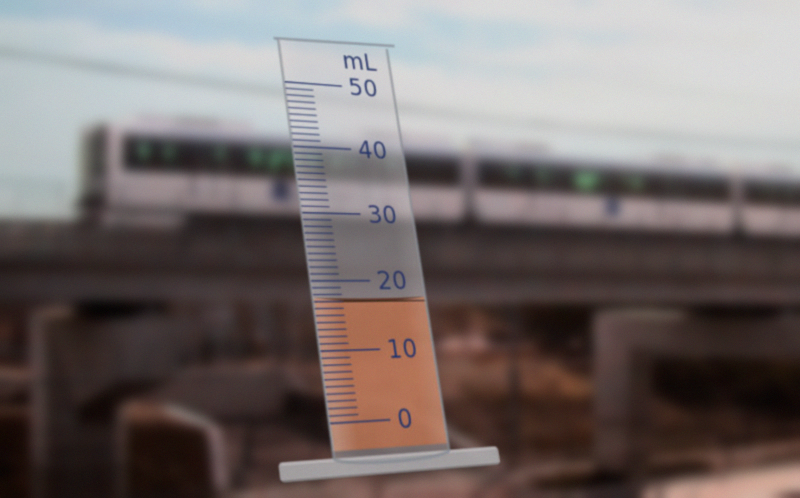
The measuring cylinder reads **17** mL
